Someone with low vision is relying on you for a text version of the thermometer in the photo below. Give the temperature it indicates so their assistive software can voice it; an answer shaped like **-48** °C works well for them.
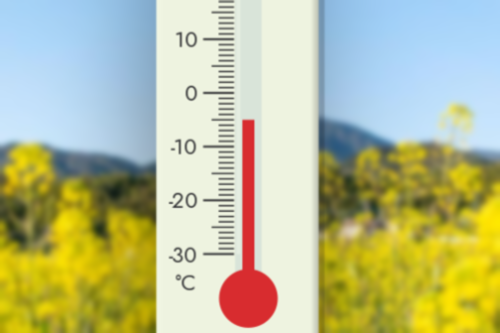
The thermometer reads **-5** °C
